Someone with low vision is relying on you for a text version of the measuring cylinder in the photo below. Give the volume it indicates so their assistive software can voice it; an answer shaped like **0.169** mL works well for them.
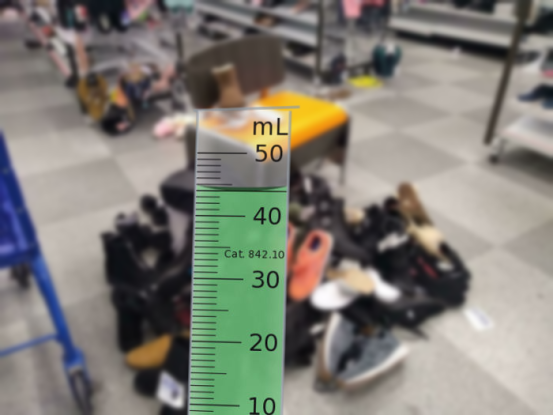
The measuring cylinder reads **44** mL
